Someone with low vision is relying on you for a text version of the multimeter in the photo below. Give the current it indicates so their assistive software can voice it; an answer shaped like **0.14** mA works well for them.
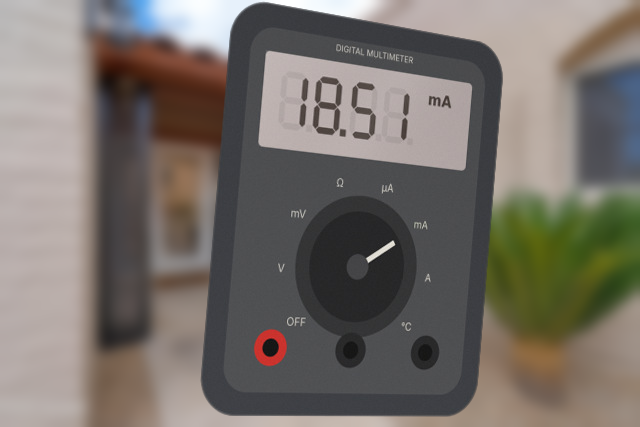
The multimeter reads **18.51** mA
